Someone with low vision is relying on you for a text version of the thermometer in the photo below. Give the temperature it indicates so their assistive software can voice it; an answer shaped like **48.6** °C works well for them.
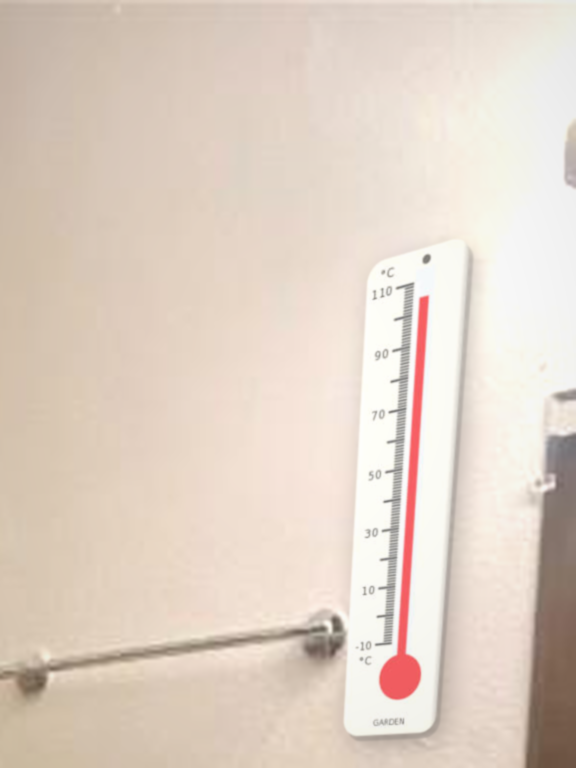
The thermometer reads **105** °C
